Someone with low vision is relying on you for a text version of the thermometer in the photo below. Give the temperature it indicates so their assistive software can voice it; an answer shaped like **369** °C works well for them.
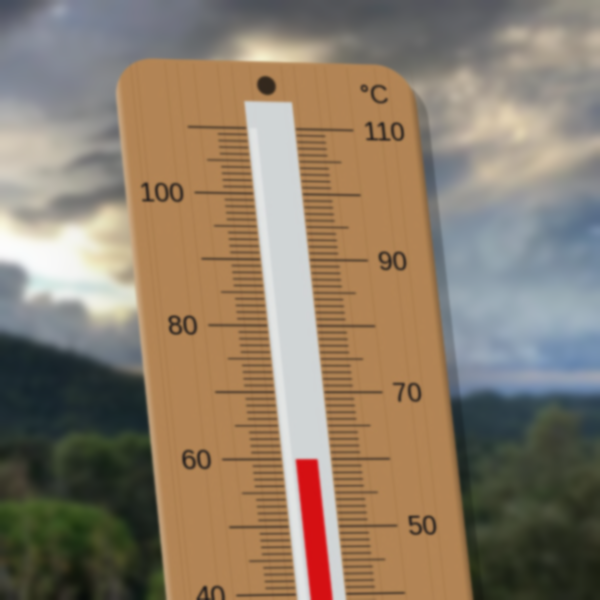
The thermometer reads **60** °C
